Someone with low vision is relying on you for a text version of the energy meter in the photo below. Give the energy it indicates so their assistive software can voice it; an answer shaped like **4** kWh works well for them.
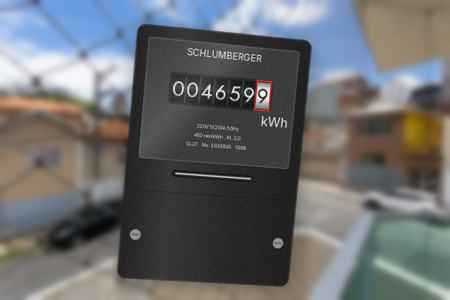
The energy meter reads **4659.9** kWh
